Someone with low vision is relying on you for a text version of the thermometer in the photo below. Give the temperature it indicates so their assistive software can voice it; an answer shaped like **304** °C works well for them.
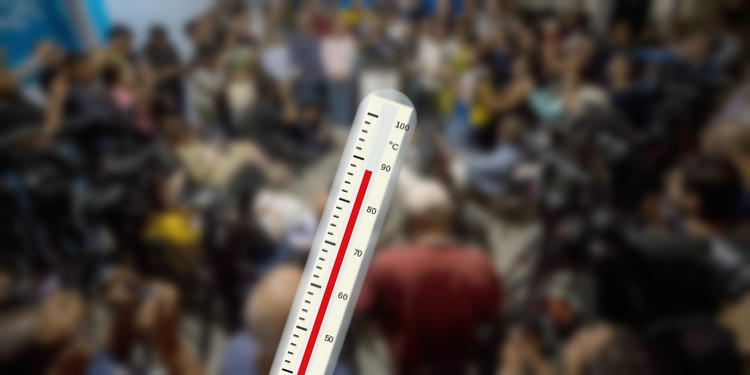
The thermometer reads **88** °C
